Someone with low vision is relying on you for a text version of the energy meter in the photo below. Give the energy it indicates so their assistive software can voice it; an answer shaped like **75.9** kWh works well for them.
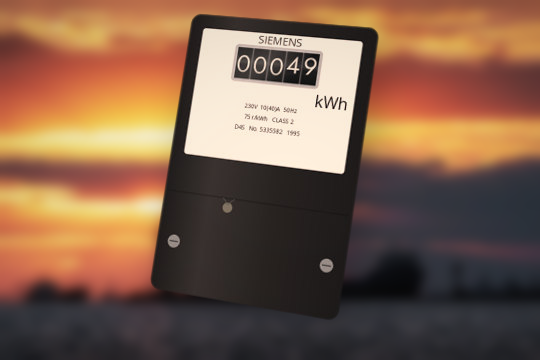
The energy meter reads **49** kWh
